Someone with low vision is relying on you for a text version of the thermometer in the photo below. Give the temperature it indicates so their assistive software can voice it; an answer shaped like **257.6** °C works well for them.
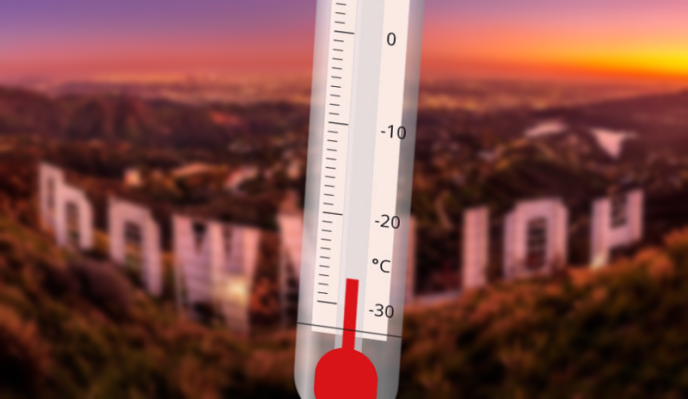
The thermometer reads **-27** °C
